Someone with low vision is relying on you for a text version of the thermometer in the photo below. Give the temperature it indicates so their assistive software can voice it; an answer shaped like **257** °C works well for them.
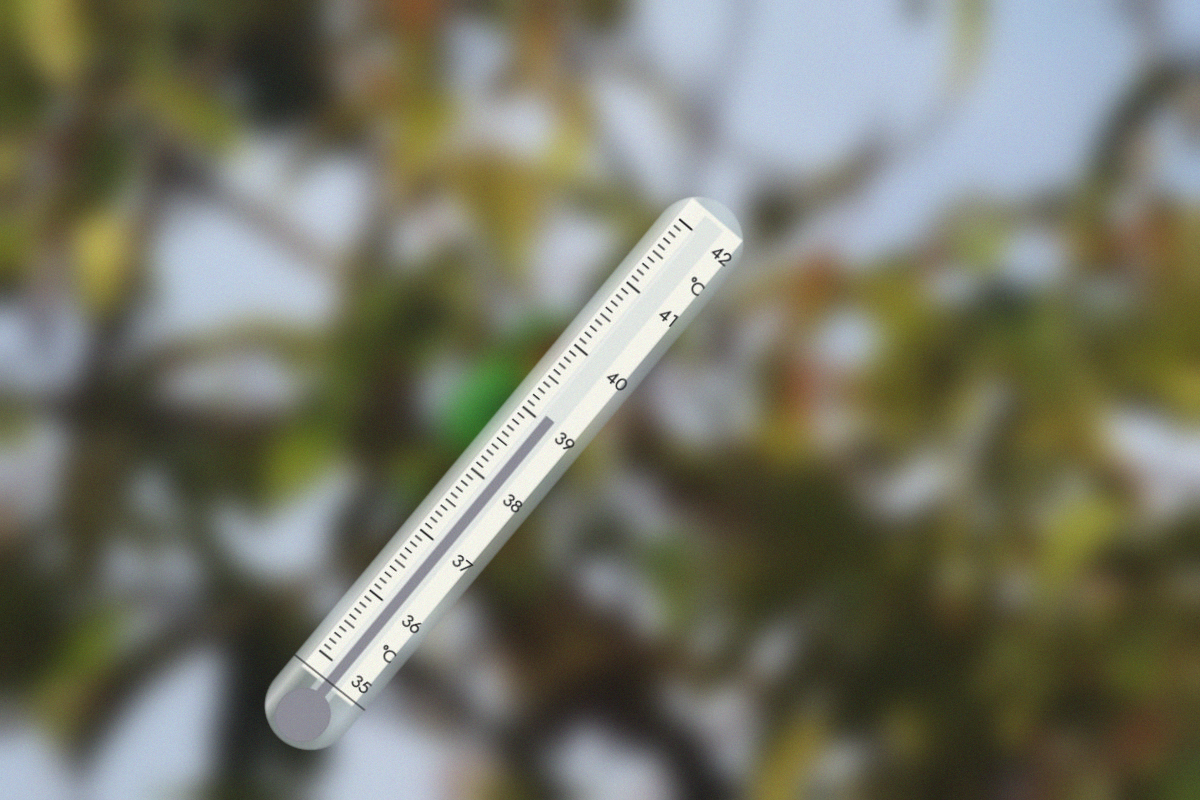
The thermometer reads **39.1** °C
